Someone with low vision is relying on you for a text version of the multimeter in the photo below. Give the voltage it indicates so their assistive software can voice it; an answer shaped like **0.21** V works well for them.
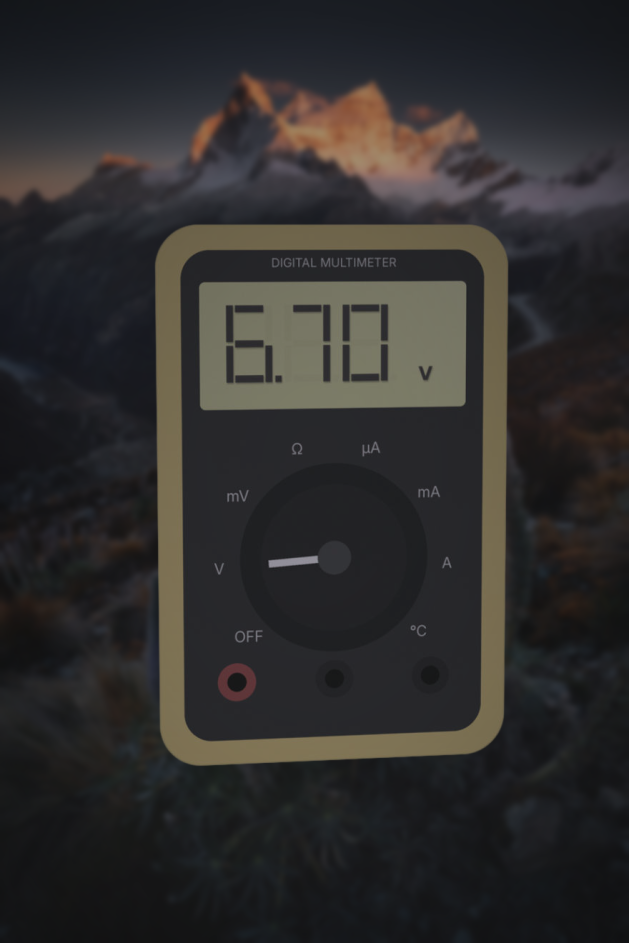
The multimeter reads **6.70** V
